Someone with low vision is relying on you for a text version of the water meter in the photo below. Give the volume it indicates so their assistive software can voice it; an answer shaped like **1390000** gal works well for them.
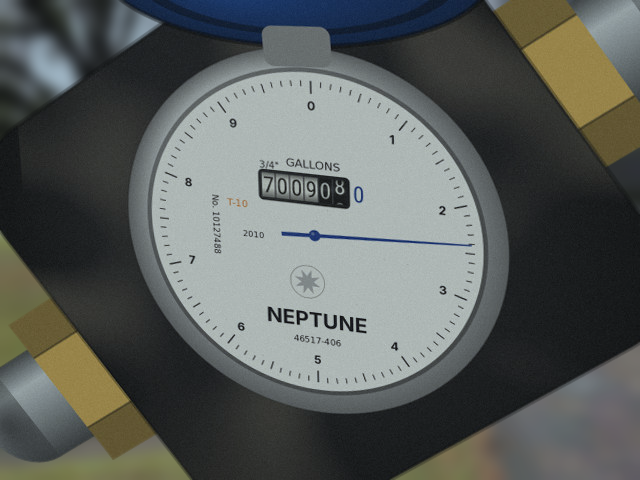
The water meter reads **7009082.4** gal
